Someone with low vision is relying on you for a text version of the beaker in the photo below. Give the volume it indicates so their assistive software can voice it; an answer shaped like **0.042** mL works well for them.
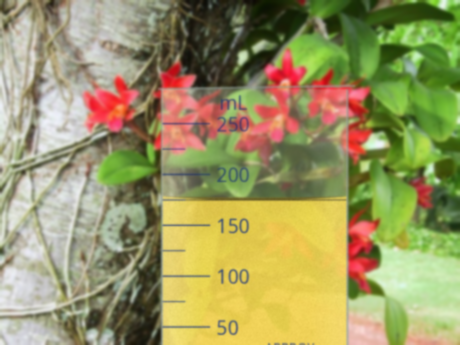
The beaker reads **175** mL
